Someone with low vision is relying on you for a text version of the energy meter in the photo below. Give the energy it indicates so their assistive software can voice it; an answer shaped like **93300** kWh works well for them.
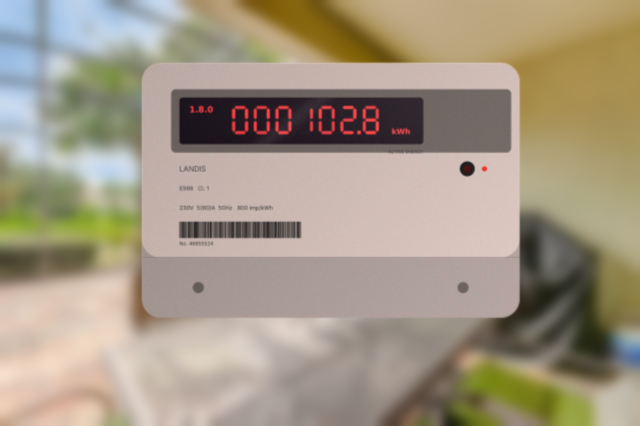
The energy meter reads **102.8** kWh
